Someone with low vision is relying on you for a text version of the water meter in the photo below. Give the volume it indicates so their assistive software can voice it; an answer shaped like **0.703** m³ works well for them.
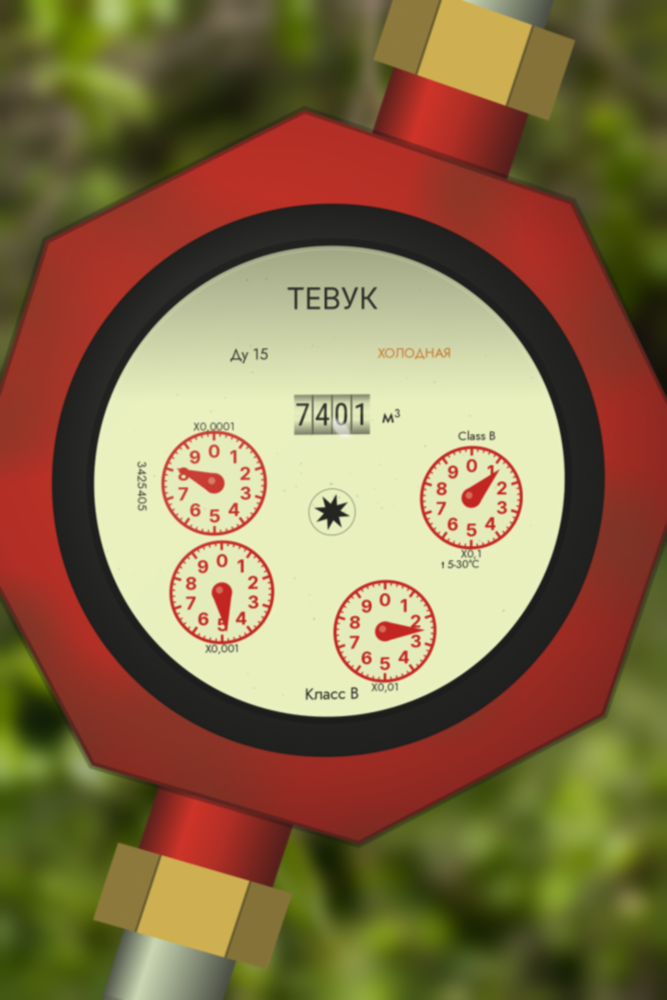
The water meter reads **7401.1248** m³
